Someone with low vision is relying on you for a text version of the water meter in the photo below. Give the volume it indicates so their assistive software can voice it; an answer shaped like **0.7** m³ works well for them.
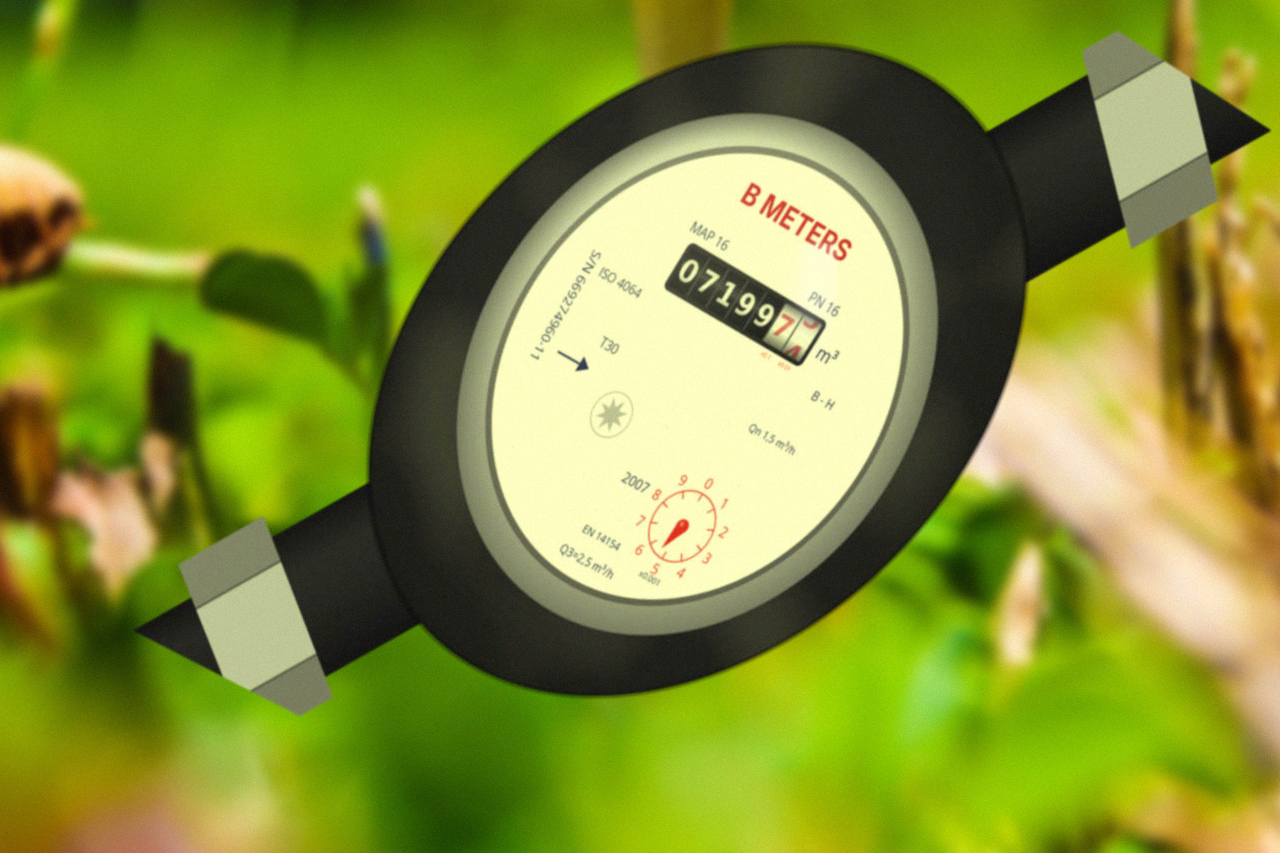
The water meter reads **7199.735** m³
